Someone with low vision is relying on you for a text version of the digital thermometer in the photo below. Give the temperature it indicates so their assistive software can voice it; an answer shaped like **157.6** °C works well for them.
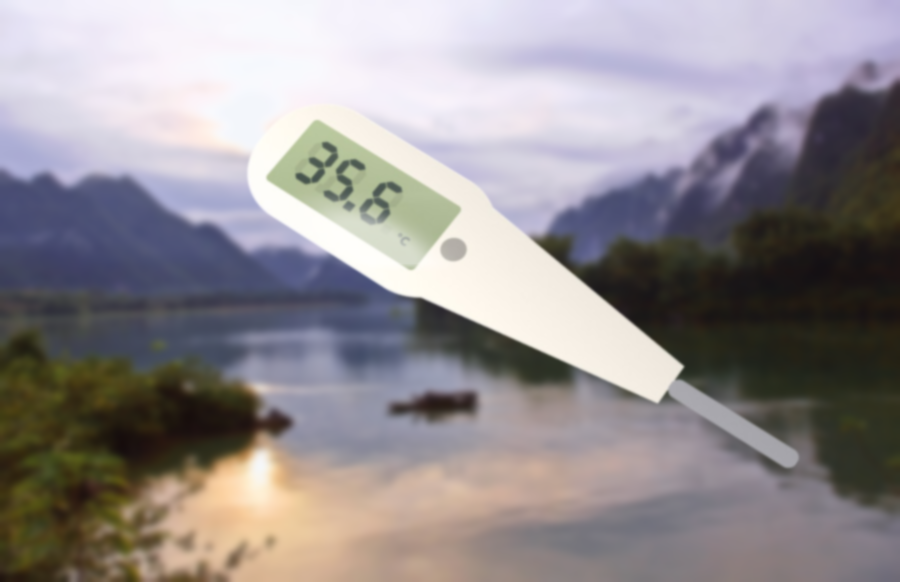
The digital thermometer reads **35.6** °C
